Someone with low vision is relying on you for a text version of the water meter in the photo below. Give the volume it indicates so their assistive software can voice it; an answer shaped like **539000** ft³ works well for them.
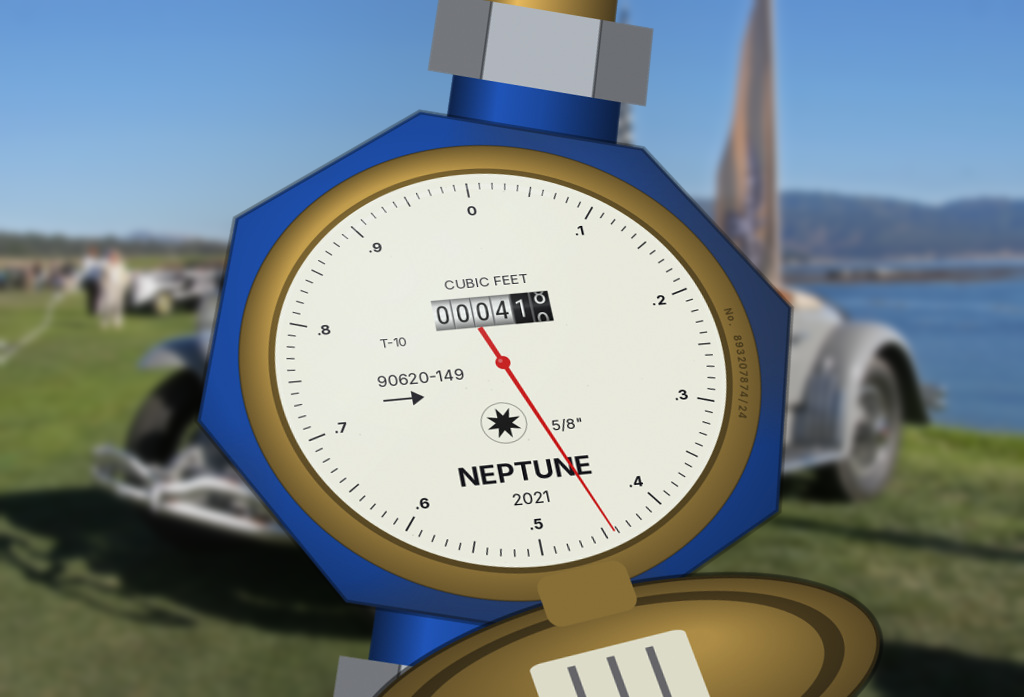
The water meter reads **418.44** ft³
